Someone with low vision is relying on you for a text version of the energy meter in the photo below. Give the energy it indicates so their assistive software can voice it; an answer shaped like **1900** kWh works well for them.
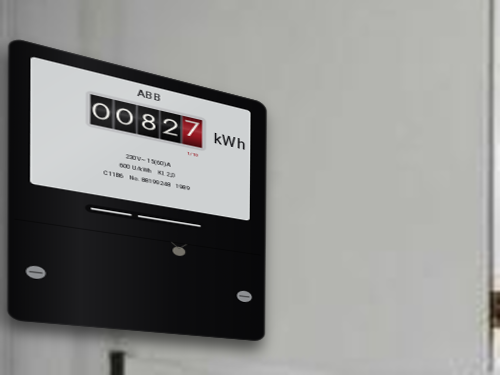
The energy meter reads **82.7** kWh
